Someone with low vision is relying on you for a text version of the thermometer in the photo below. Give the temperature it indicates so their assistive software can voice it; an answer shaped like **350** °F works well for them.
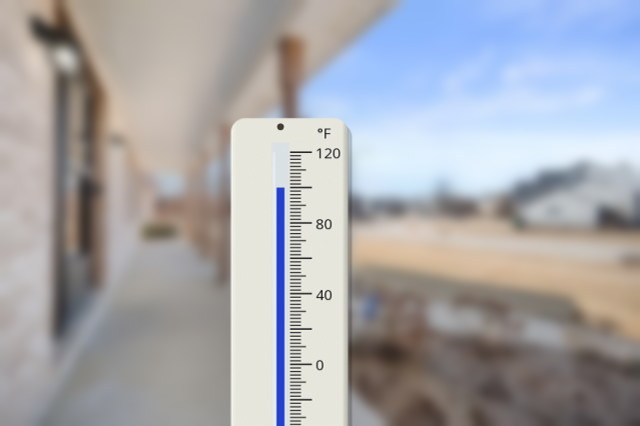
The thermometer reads **100** °F
